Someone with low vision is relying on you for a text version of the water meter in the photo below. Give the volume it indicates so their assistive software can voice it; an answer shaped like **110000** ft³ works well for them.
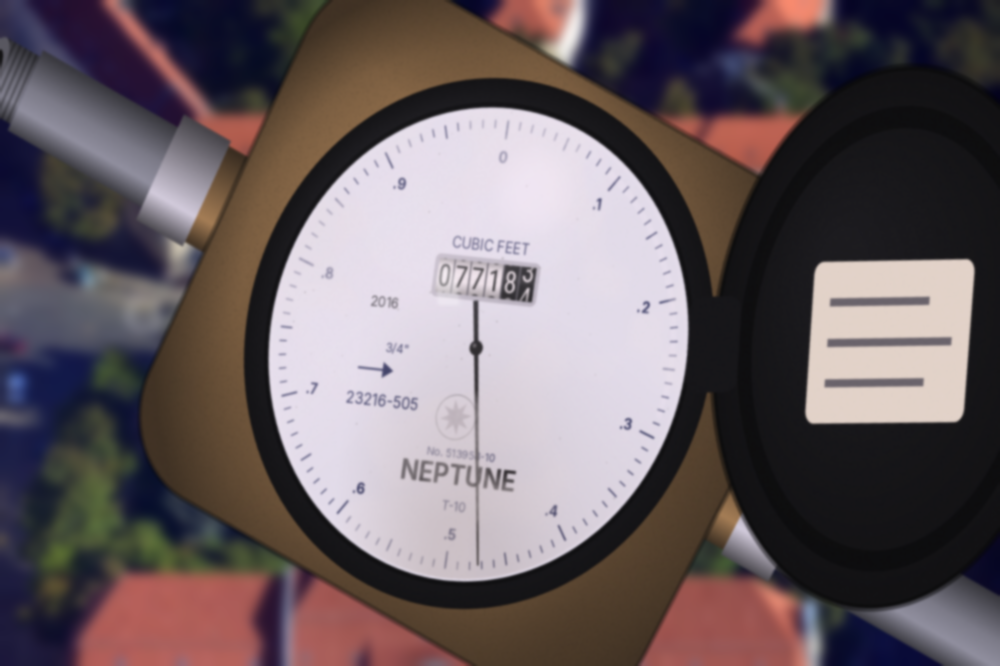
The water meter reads **77183.47** ft³
